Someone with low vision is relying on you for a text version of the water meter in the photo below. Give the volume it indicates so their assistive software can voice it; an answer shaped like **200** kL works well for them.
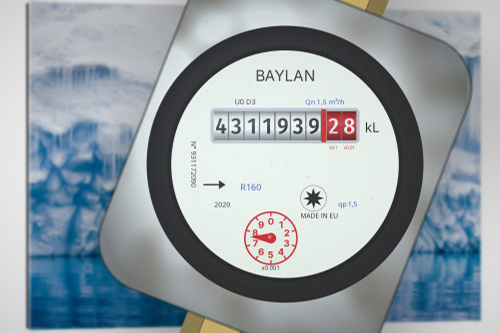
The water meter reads **4311939.287** kL
